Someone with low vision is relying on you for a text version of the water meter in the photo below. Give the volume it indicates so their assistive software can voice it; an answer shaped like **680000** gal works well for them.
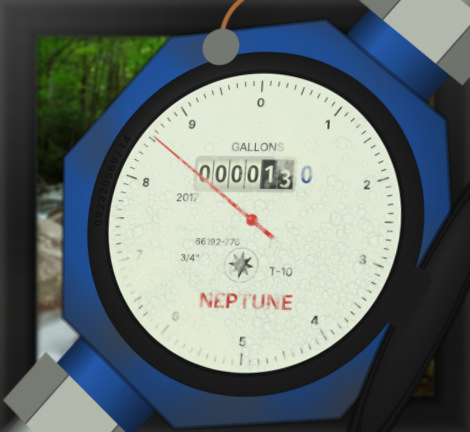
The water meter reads **128.5** gal
